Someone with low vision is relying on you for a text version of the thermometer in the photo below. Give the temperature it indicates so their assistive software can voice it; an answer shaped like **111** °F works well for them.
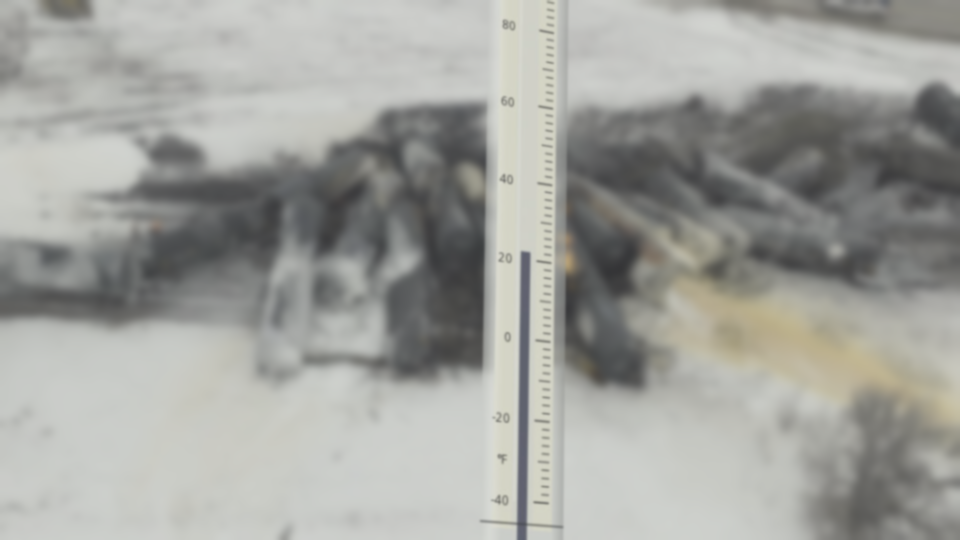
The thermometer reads **22** °F
